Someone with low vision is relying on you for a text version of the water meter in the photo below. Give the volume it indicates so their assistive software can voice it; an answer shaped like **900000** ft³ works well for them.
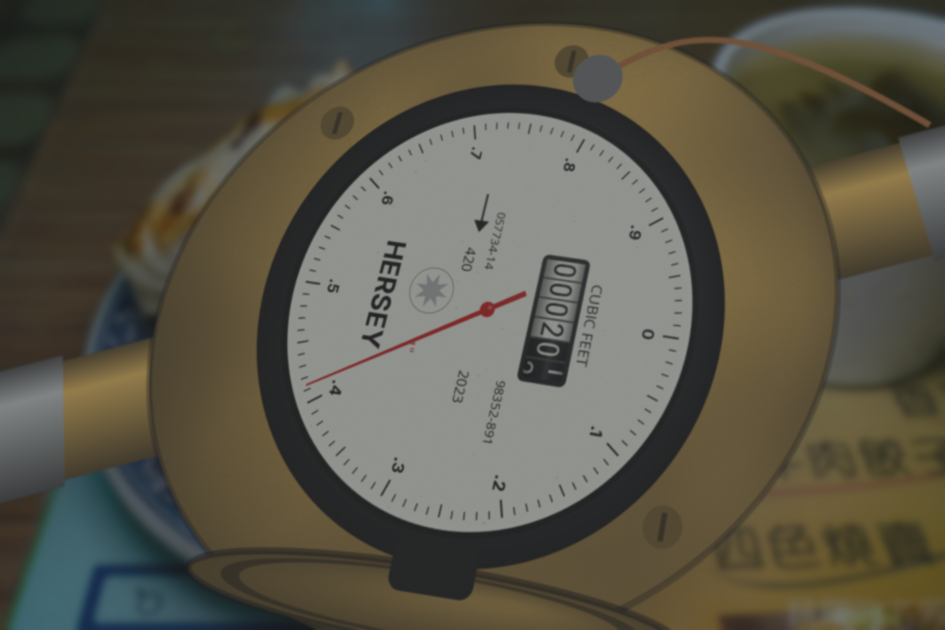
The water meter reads **201.41** ft³
